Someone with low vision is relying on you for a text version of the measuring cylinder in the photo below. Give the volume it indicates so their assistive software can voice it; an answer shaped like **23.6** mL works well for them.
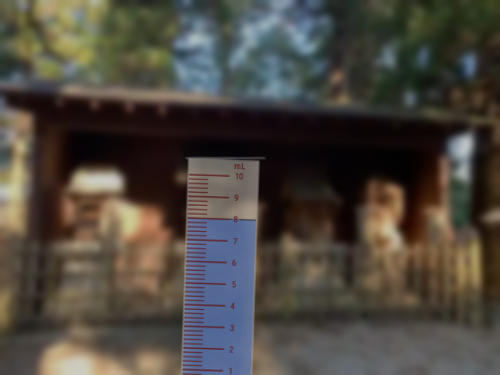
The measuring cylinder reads **8** mL
